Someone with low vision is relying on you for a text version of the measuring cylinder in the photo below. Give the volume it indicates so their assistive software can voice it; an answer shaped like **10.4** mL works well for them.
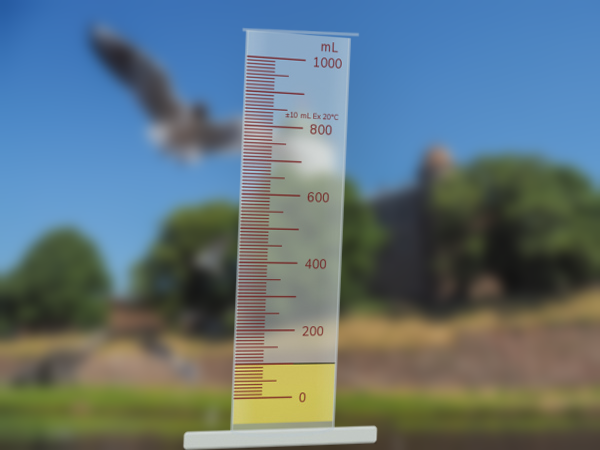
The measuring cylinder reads **100** mL
